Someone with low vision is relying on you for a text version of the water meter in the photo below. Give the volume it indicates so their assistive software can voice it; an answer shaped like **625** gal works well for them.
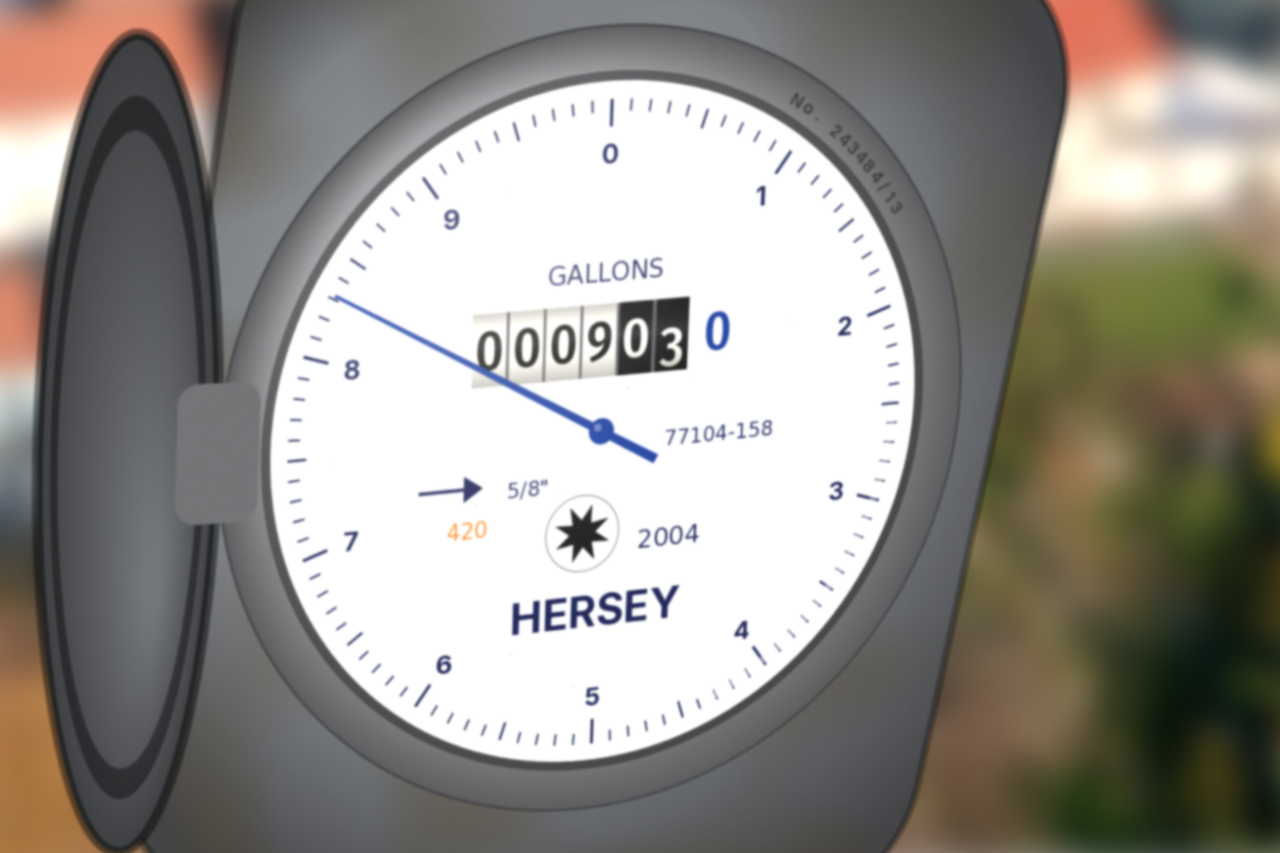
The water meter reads **9028.3** gal
